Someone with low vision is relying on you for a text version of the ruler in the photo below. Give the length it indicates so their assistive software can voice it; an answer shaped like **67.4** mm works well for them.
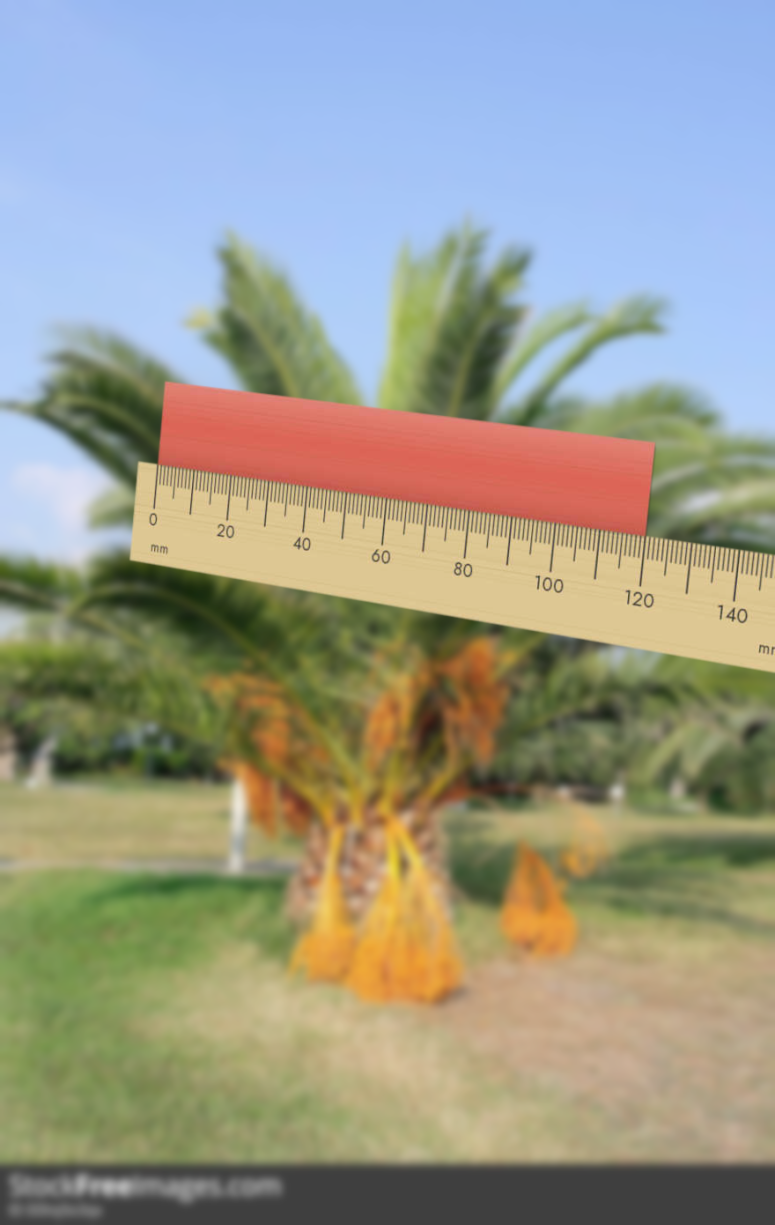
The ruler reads **120** mm
